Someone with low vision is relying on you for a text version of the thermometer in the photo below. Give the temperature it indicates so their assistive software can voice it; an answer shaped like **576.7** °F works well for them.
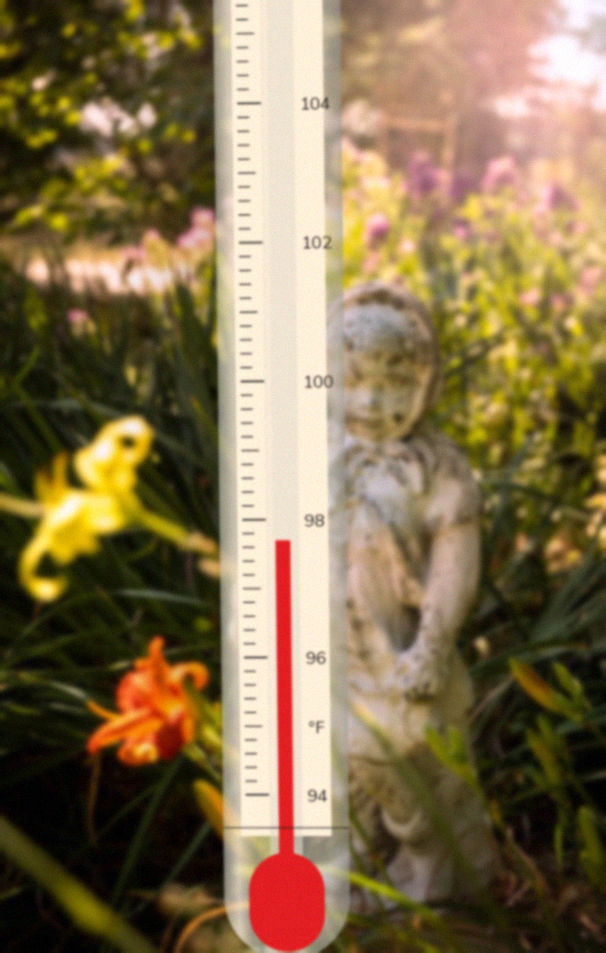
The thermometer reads **97.7** °F
